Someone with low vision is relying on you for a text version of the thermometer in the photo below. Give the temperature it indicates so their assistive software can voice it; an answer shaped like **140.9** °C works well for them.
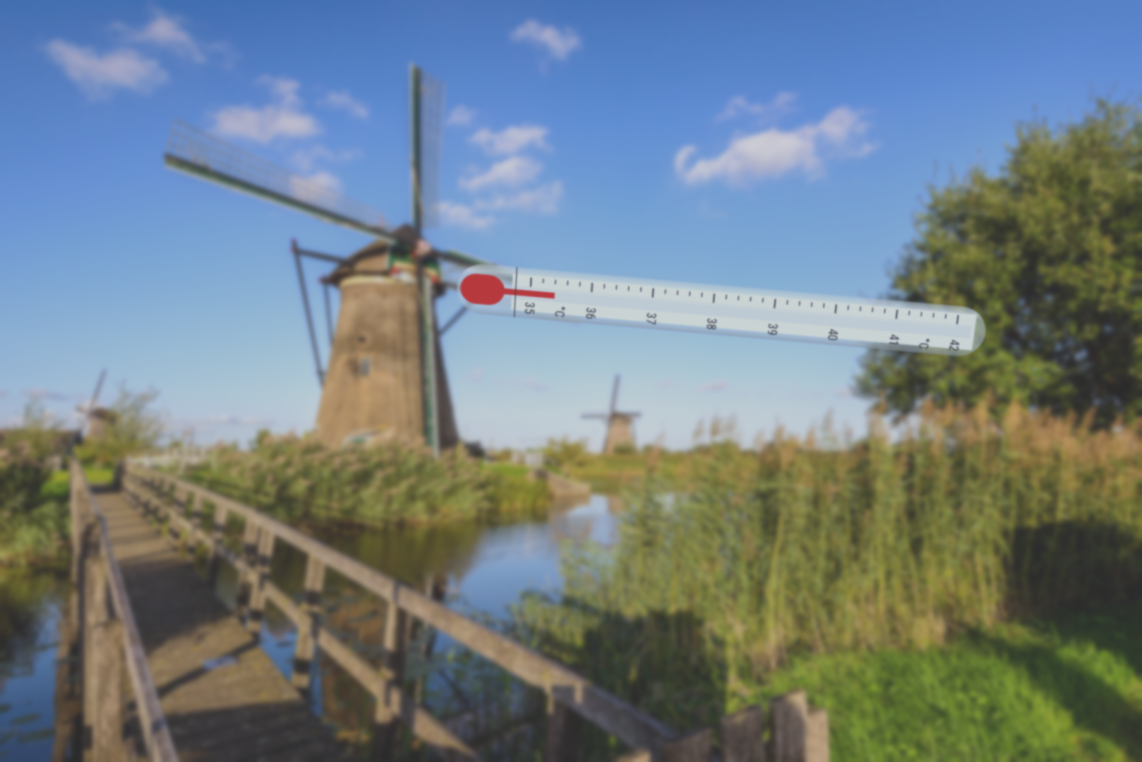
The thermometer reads **35.4** °C
